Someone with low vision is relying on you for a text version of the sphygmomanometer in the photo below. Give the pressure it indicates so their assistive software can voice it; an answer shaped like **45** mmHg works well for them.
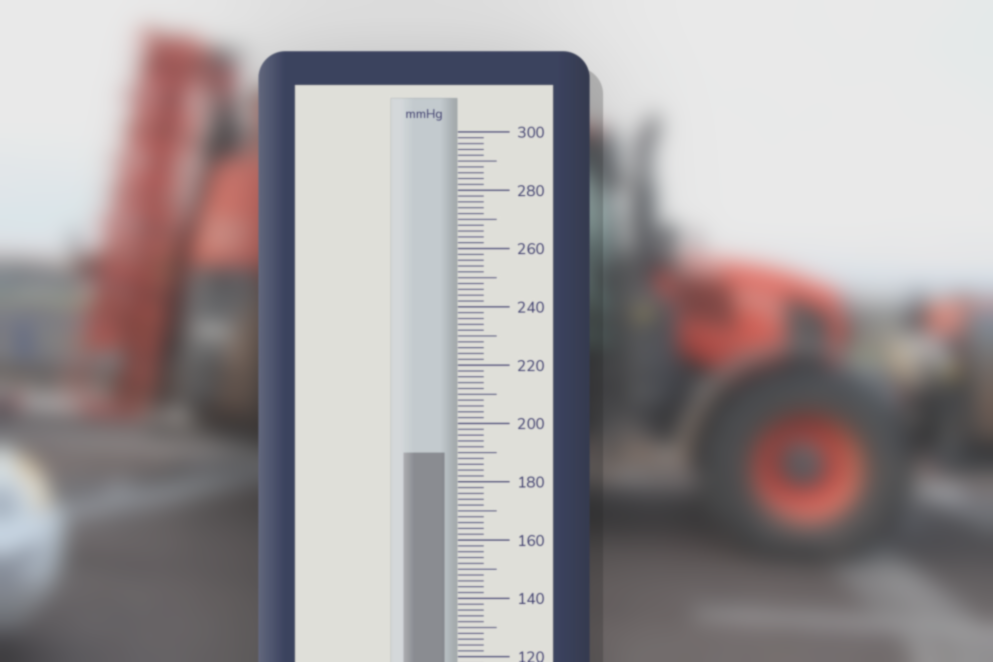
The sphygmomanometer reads **190** mmHg
